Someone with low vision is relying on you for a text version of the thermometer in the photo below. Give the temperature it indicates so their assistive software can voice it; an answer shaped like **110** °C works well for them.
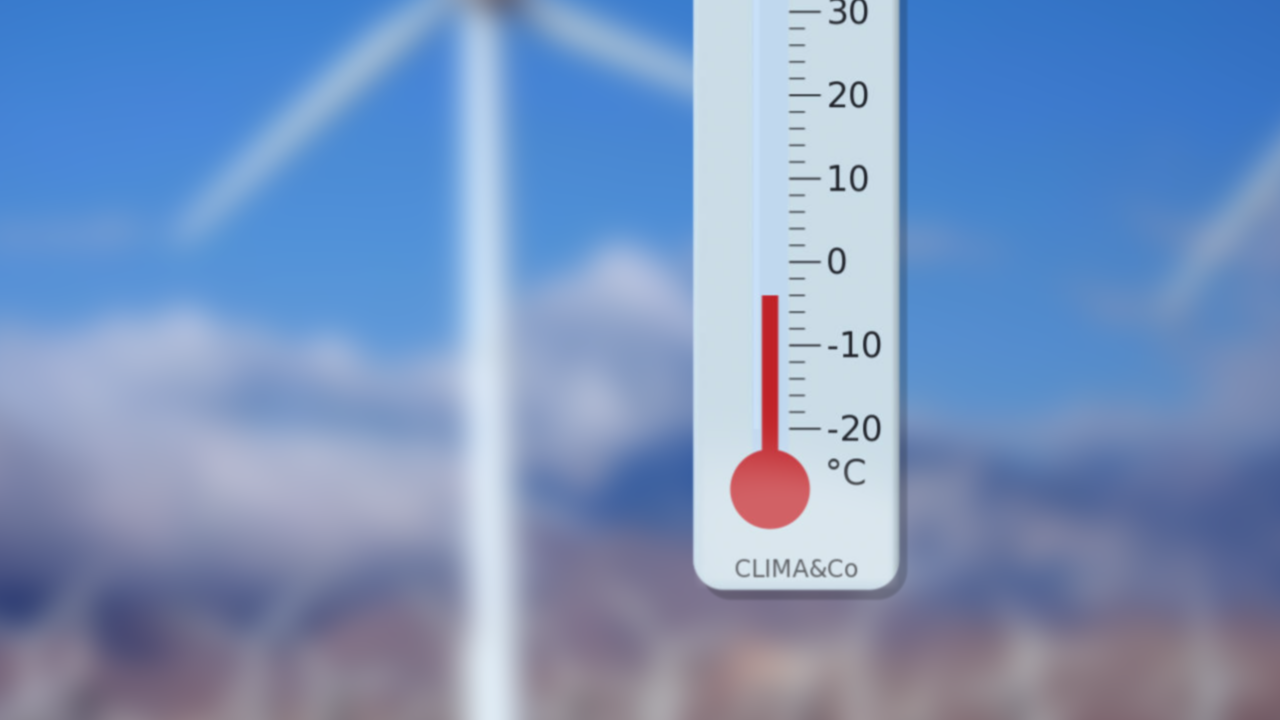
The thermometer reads **-4** °C
